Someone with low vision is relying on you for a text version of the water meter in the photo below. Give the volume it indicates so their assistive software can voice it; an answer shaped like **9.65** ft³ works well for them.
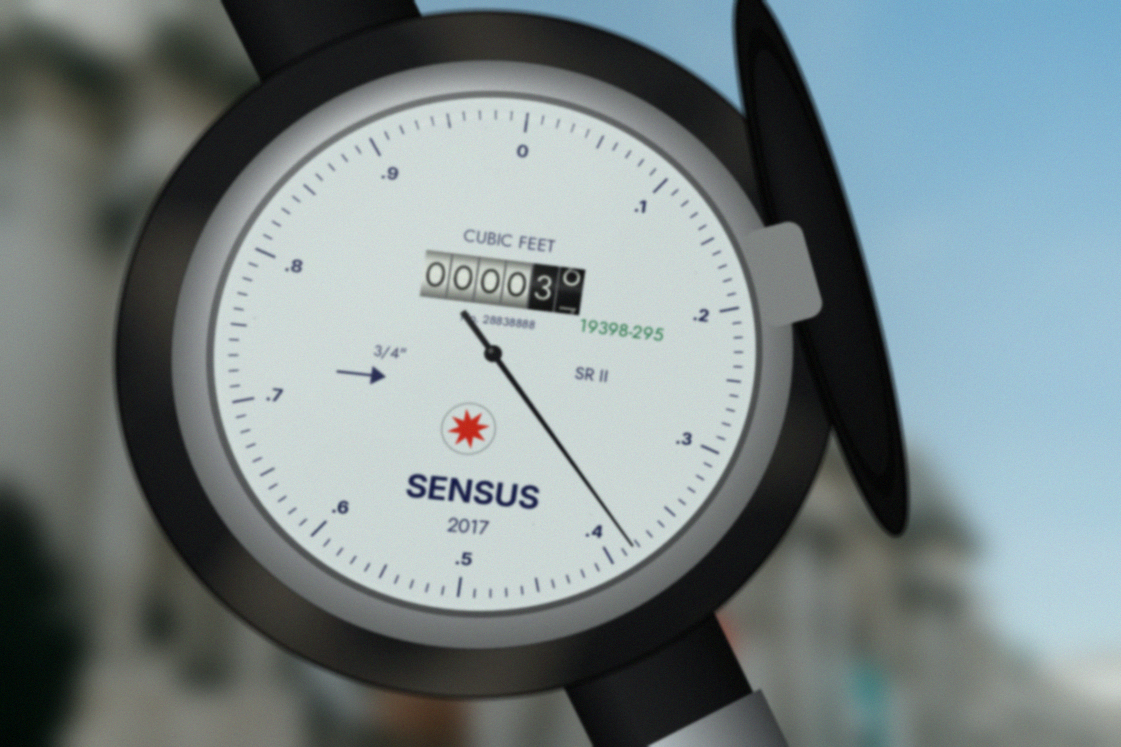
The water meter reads **36.38** ft³
